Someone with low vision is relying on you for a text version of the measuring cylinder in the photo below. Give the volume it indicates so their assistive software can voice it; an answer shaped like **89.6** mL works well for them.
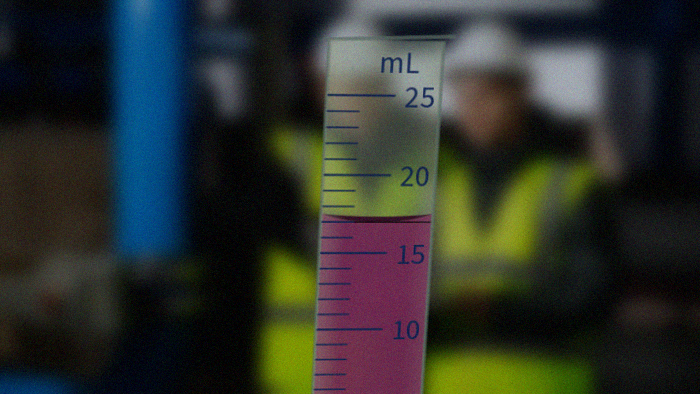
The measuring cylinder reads **17** mL
